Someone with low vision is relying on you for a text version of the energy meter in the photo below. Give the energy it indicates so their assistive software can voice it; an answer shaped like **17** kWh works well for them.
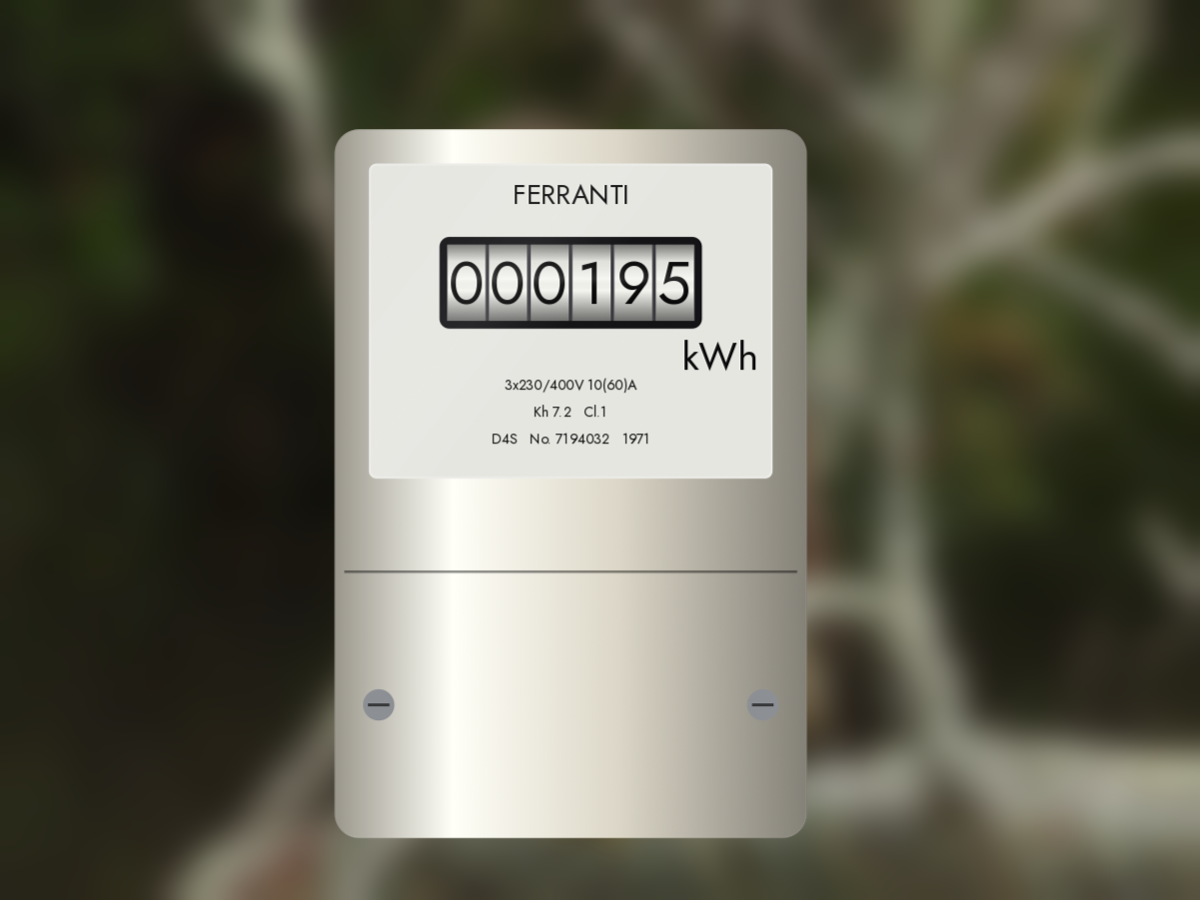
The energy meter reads **195** kWh
